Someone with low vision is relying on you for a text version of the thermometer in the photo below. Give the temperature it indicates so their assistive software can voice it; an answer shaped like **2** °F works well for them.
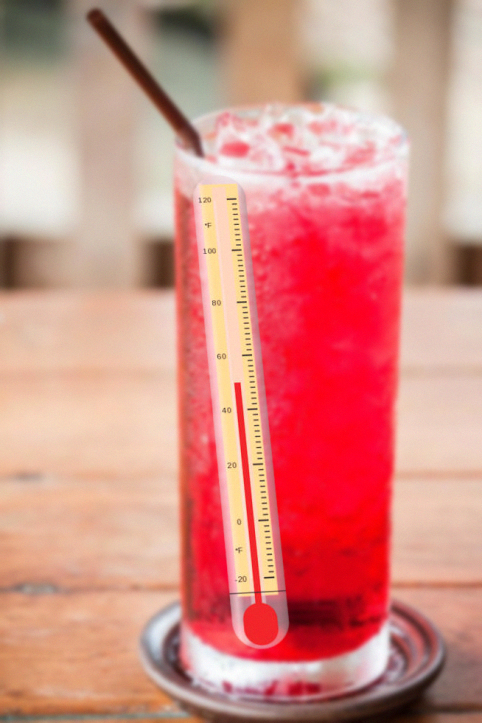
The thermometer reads **50** °F
